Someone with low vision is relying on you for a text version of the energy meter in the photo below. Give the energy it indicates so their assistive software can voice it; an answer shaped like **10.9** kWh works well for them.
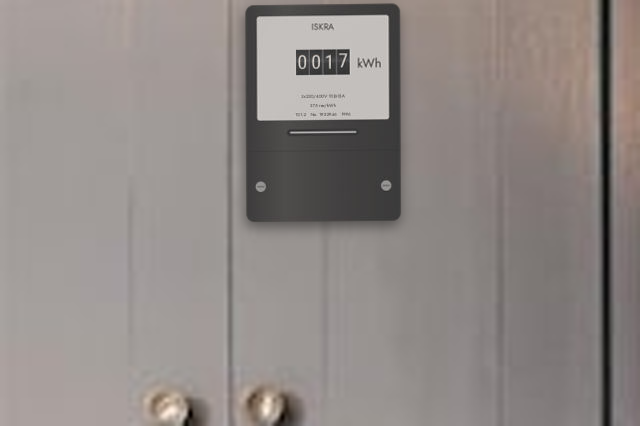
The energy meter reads **17** kWh
